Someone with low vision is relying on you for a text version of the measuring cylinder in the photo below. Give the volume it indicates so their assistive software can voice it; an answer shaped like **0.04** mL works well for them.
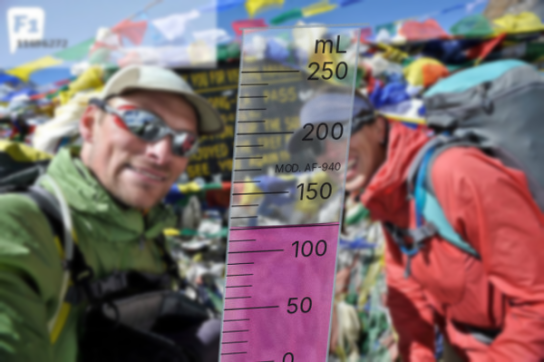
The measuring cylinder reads **120** mL
